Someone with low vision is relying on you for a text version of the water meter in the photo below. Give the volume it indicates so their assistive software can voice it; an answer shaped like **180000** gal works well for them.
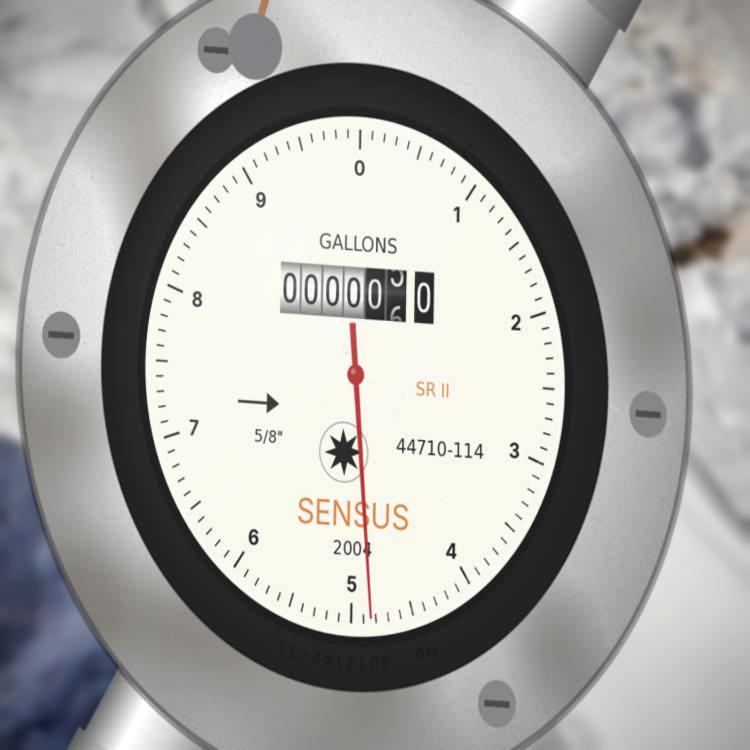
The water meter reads **54.8** gal
